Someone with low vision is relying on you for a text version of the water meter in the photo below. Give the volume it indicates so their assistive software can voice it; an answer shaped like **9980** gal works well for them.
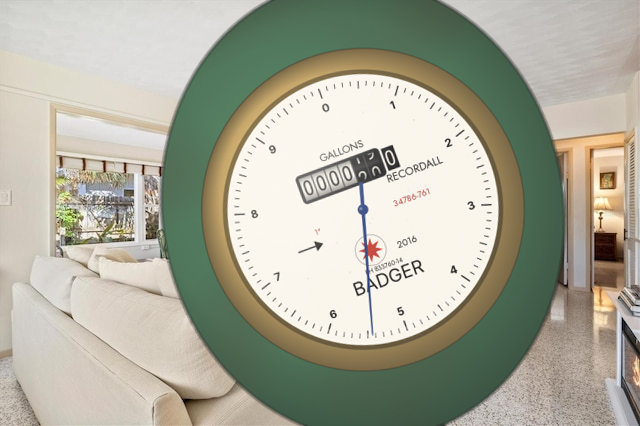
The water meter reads **195.4** gal
